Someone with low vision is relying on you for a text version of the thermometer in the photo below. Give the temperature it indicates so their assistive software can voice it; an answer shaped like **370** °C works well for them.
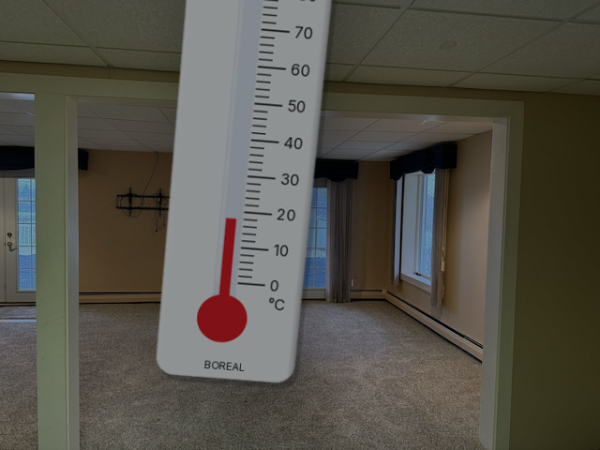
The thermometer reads **18** °C
